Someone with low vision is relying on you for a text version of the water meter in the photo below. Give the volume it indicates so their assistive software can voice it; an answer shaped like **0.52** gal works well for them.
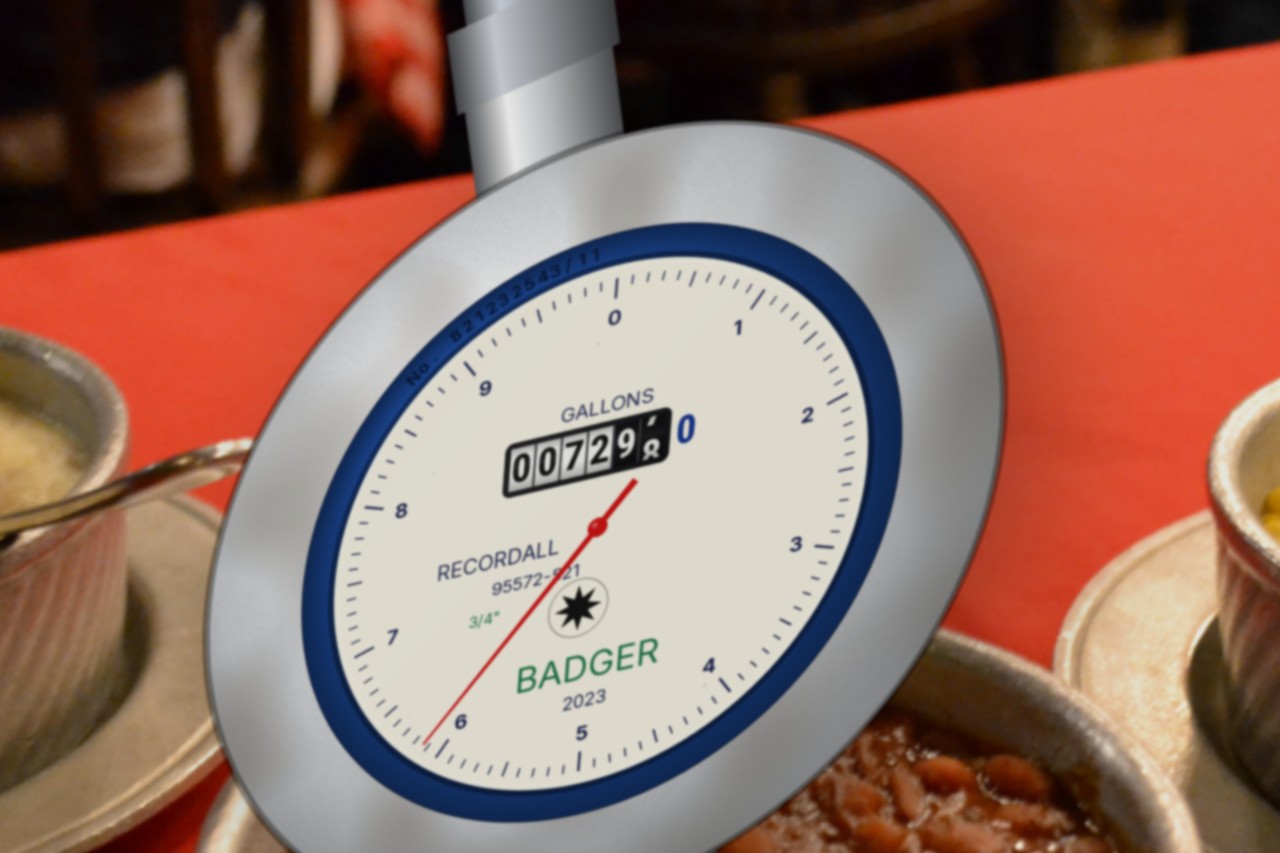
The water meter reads **72976.1** gal
